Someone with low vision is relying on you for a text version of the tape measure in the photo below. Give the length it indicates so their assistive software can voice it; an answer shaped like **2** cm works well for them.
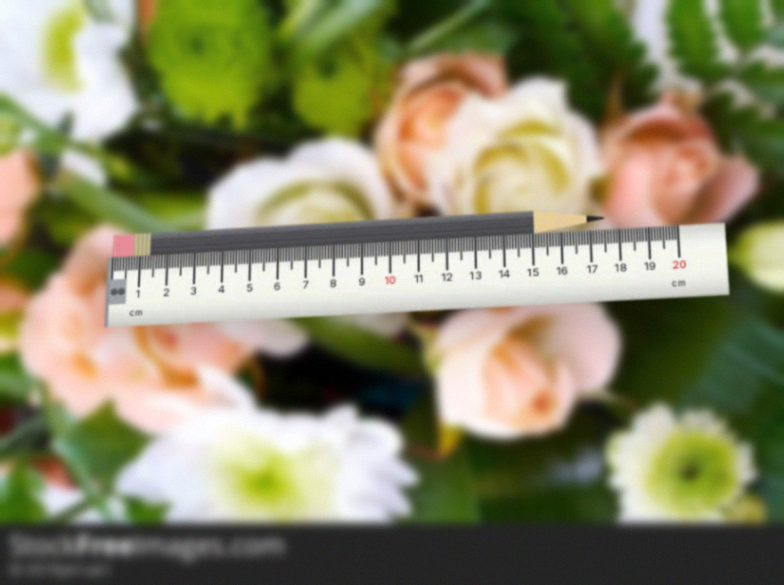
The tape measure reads **17.5** cm
